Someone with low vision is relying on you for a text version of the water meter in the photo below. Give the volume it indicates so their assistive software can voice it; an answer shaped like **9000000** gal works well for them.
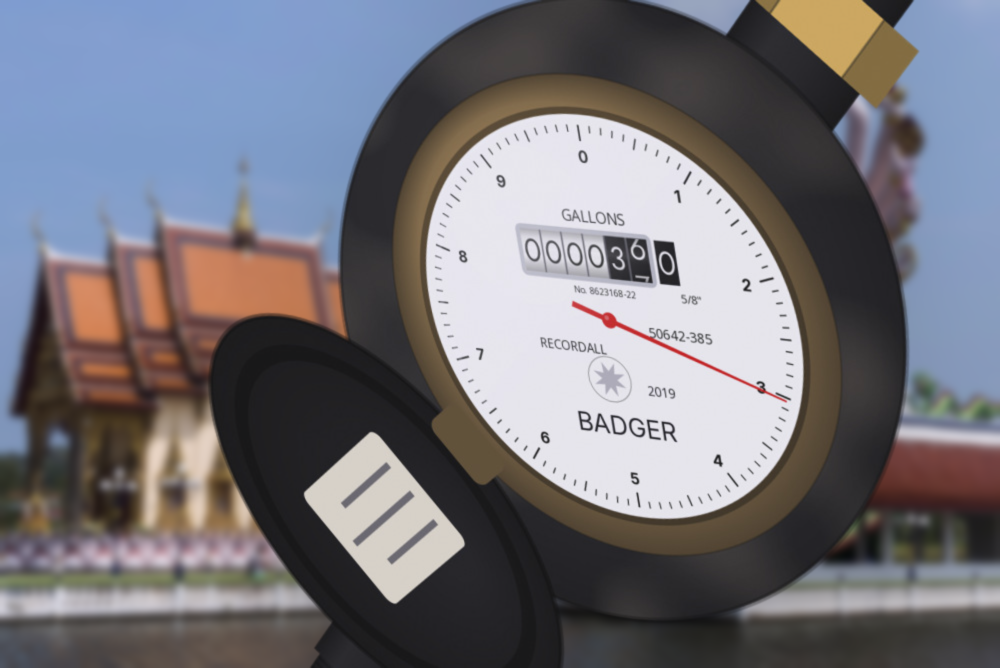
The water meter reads **363.0** gal
